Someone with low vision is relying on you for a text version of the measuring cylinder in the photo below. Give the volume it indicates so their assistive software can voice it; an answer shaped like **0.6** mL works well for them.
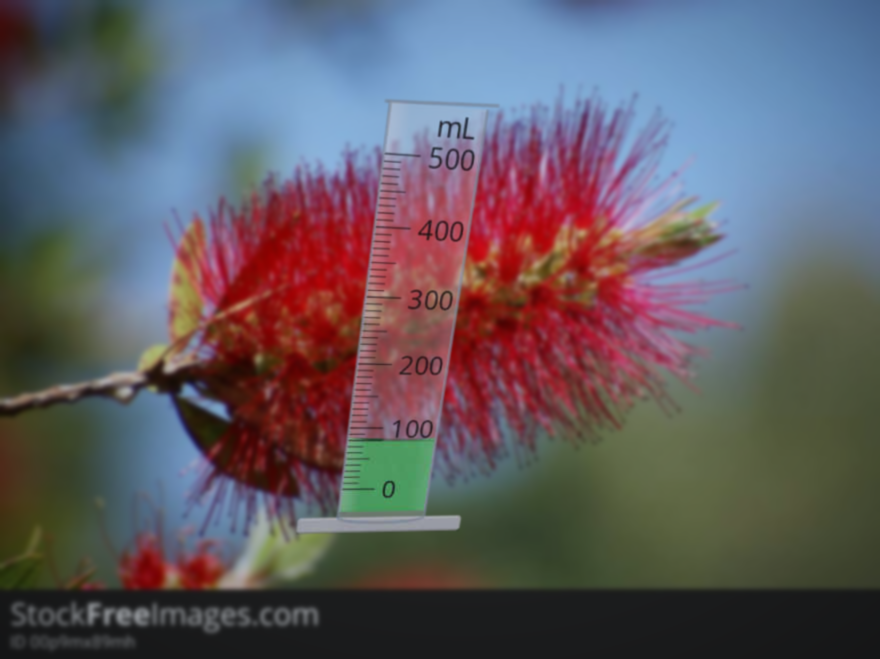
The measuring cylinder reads **80** mL
